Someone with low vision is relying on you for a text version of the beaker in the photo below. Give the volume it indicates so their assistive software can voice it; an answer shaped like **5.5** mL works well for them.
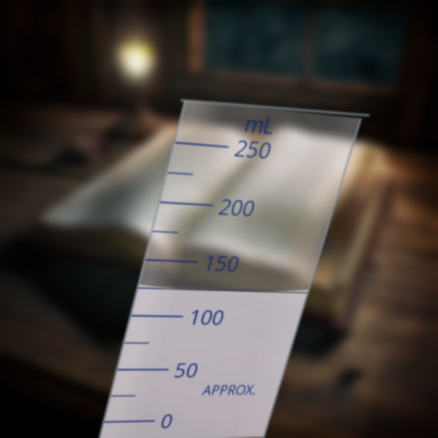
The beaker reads **125** mL
